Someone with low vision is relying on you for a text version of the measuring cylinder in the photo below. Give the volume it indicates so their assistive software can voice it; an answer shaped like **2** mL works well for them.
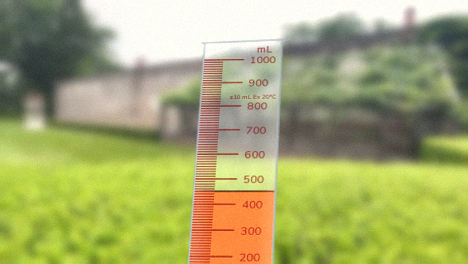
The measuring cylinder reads **450** mL
